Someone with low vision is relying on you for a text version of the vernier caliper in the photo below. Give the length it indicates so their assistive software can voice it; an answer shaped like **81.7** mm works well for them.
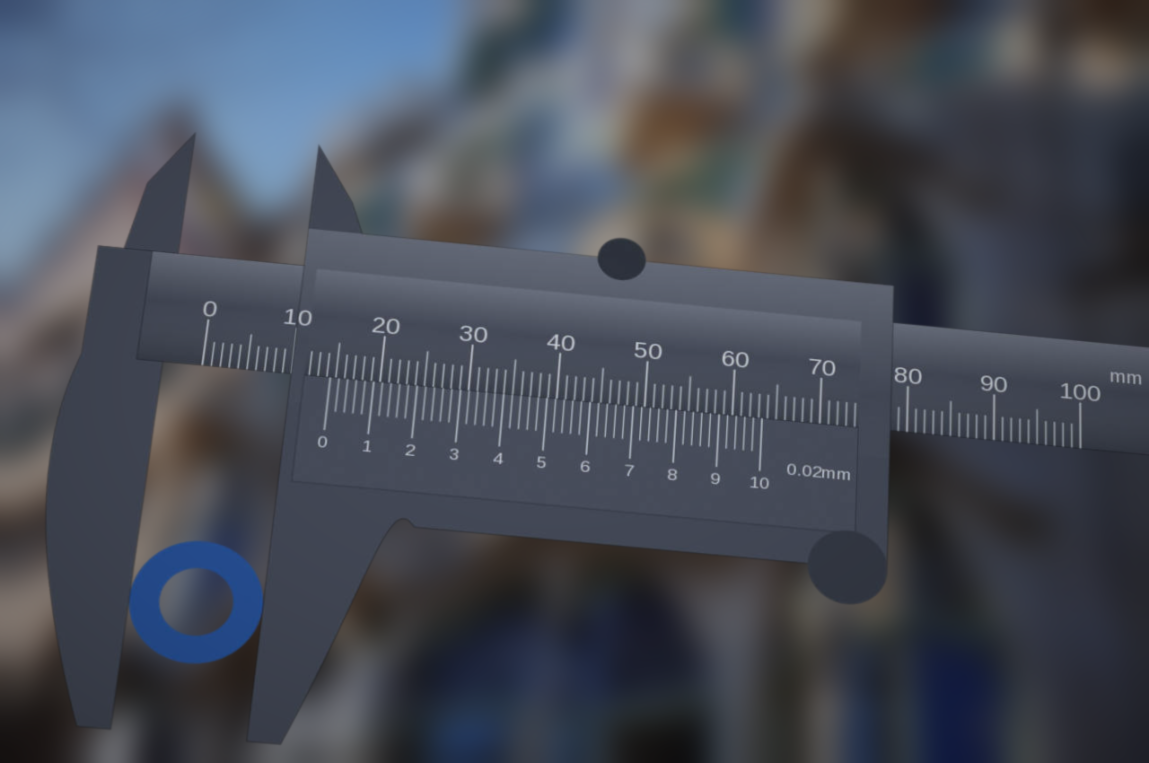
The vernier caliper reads **14.4** mm
